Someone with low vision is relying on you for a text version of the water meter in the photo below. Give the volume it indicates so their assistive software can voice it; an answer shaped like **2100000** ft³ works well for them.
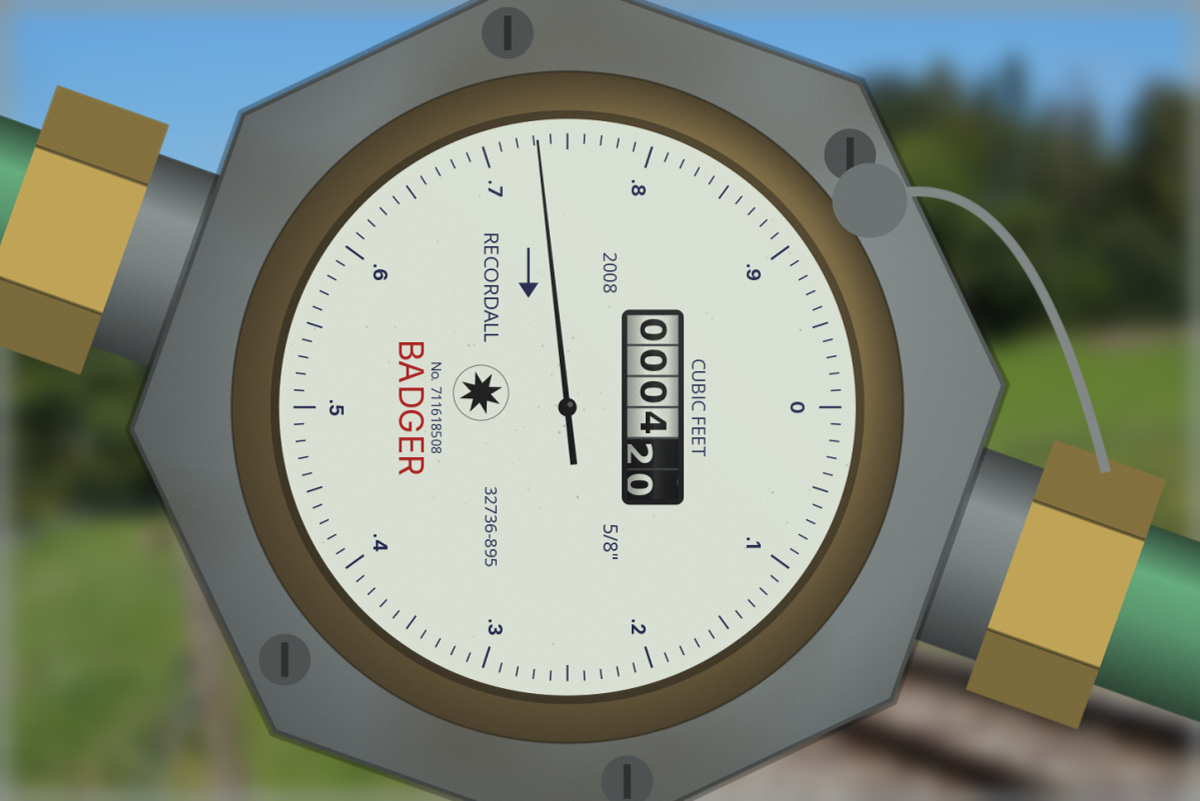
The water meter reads **419.73** ft³
